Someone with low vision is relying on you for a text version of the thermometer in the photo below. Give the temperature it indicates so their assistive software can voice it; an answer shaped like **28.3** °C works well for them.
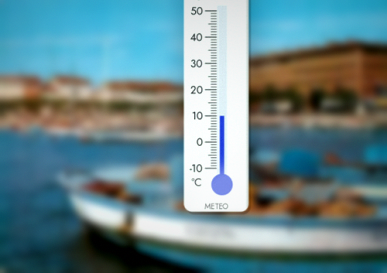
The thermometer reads **10** °C
